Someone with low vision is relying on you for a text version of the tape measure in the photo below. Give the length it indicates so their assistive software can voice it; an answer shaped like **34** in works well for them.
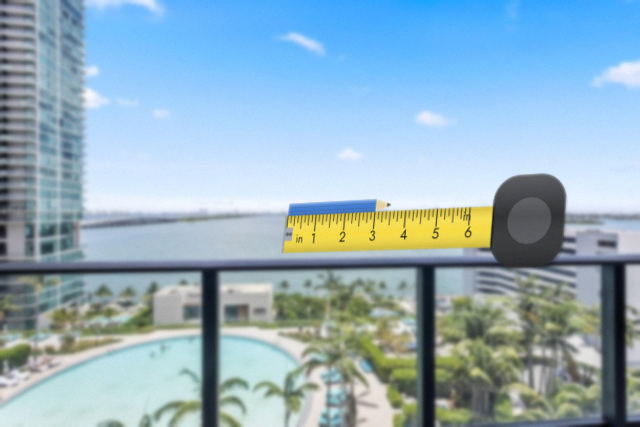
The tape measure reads **3.5** in
